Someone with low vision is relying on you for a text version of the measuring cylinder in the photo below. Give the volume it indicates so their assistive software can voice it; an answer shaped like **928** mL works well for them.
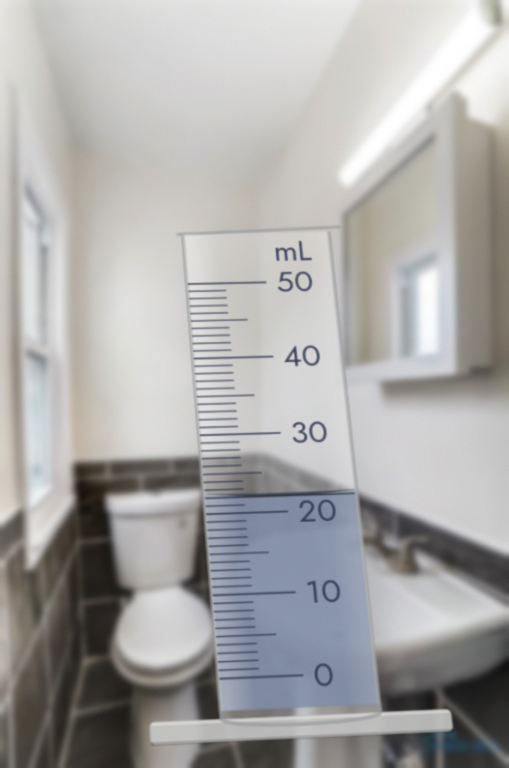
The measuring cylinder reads **22** mL
